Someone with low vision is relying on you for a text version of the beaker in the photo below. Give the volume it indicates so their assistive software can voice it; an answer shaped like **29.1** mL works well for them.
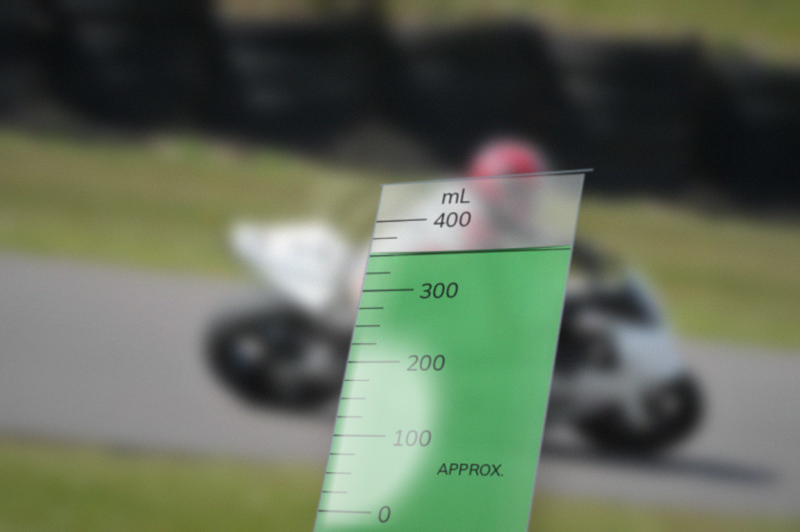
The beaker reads **350** mL
